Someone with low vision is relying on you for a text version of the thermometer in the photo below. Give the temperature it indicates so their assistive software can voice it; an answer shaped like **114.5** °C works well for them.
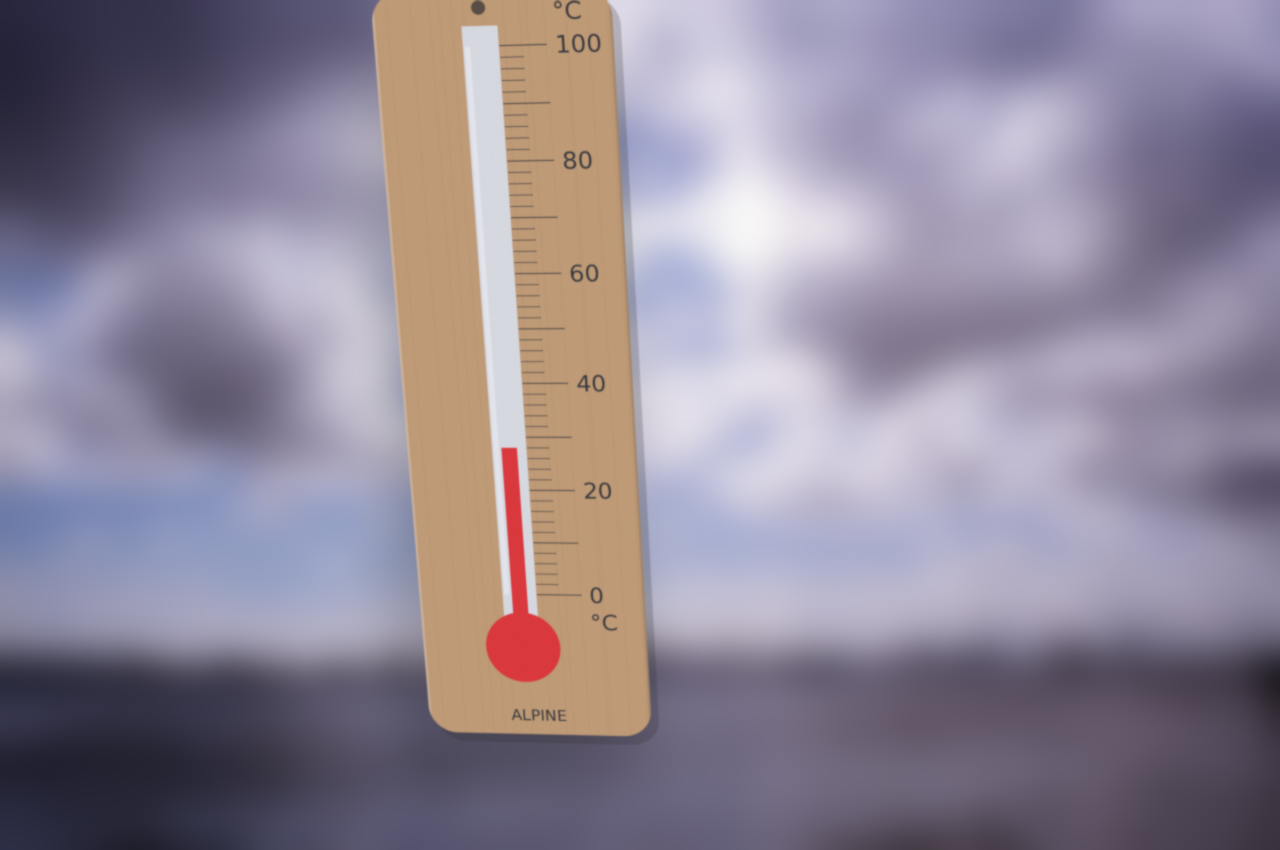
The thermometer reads **28** °C
